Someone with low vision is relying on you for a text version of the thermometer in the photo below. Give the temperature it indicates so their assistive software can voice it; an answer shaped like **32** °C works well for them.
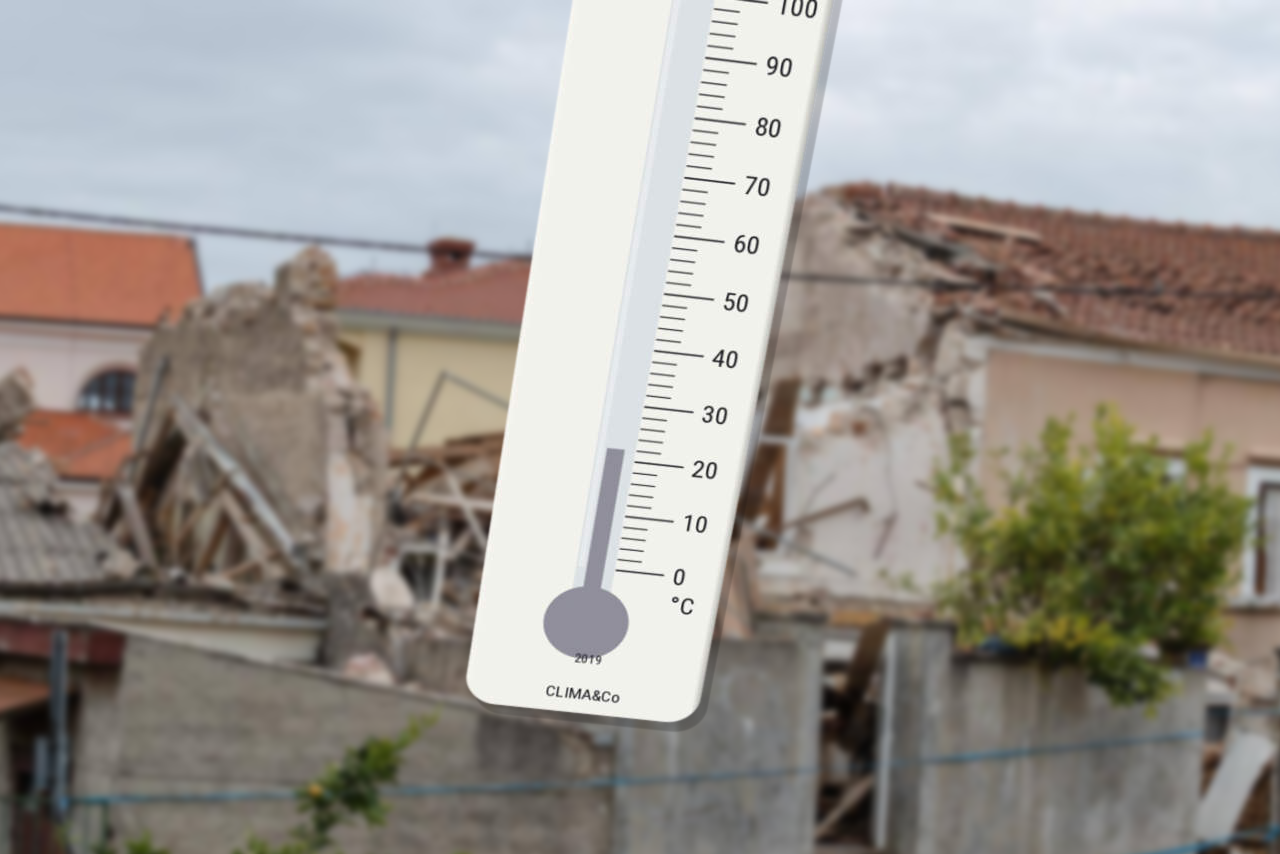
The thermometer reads **22** °C
